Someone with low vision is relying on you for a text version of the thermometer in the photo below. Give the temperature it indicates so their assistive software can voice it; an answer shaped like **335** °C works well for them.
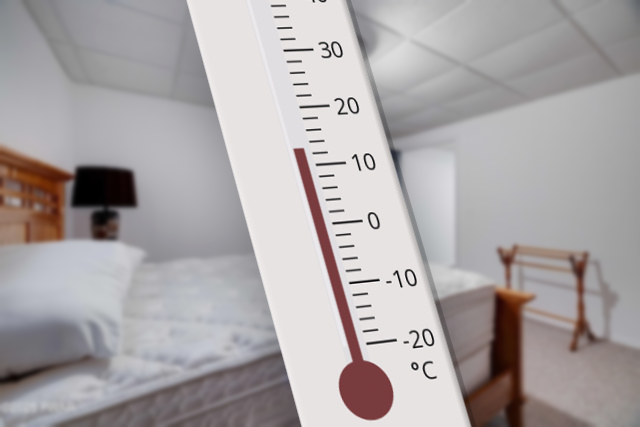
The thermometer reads **13** °C
